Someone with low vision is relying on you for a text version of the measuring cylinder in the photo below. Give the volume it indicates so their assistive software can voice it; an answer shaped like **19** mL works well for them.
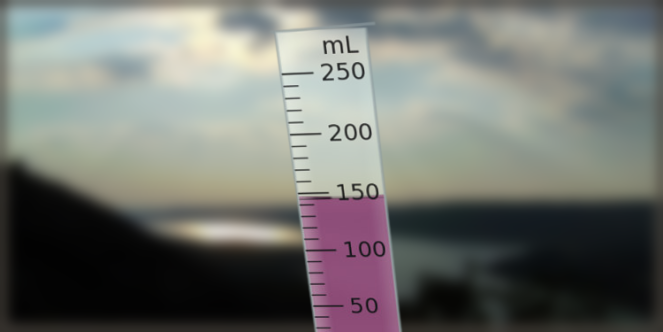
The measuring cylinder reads **145** mL
